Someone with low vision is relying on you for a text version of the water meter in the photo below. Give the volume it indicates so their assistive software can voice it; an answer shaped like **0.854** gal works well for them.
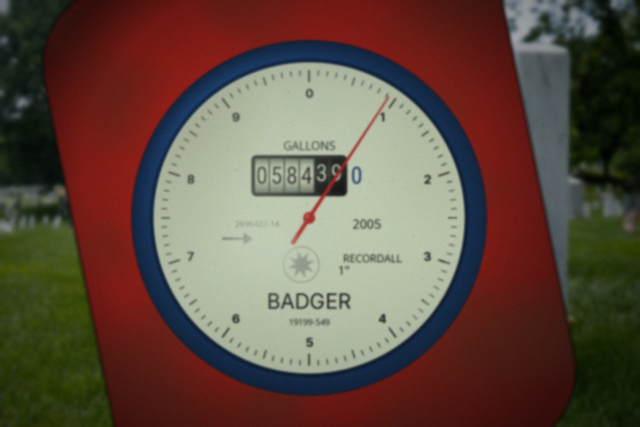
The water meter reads **584390.9** gal
